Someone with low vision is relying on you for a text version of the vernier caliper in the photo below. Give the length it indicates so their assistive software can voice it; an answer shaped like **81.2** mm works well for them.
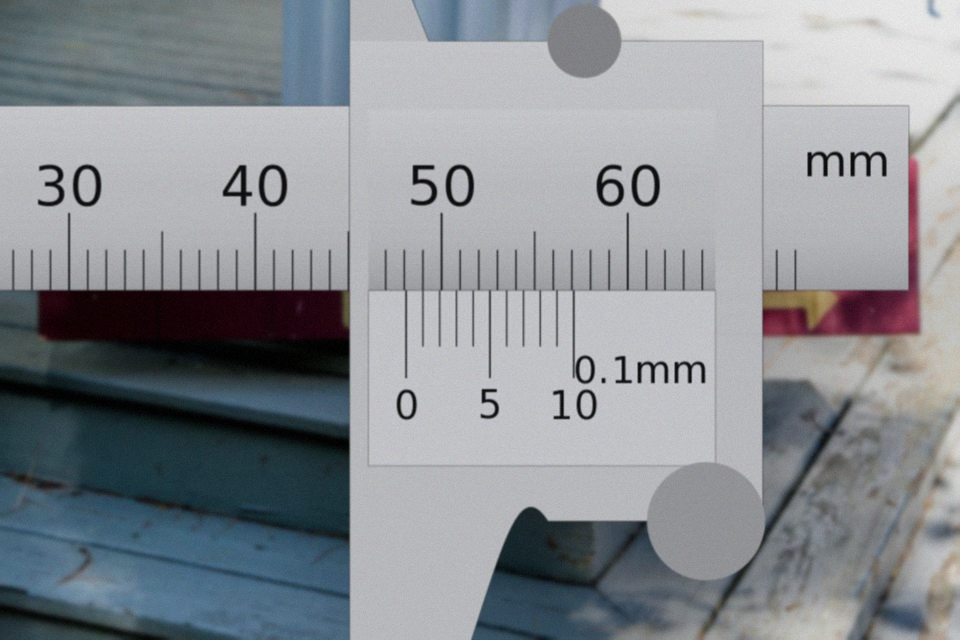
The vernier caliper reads **48.1** mm
